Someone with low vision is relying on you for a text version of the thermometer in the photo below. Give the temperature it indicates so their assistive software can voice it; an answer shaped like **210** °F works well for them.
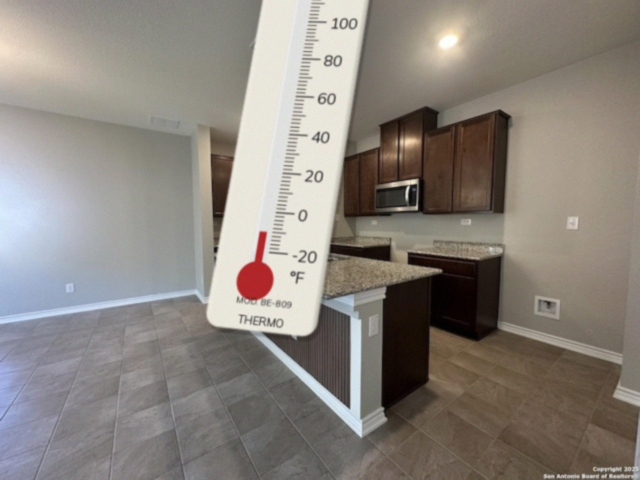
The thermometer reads **-10** °F
